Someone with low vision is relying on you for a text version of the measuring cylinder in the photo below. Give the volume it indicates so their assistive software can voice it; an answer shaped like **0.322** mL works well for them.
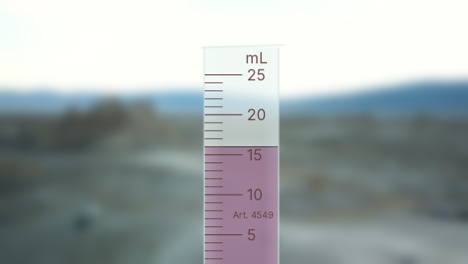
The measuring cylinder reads **16** mL
